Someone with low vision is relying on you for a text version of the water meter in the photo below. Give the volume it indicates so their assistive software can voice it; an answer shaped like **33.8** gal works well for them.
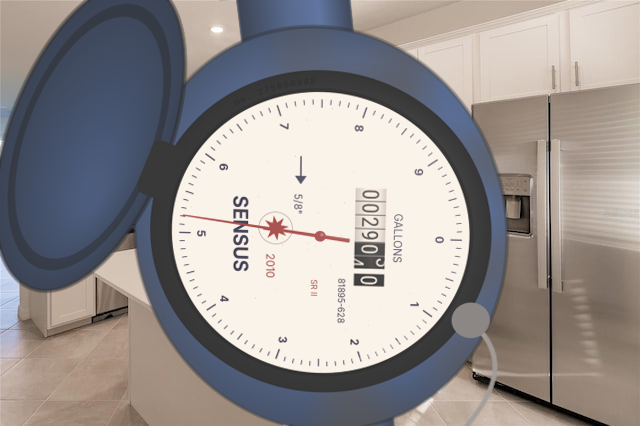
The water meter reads **29035.2** gal
